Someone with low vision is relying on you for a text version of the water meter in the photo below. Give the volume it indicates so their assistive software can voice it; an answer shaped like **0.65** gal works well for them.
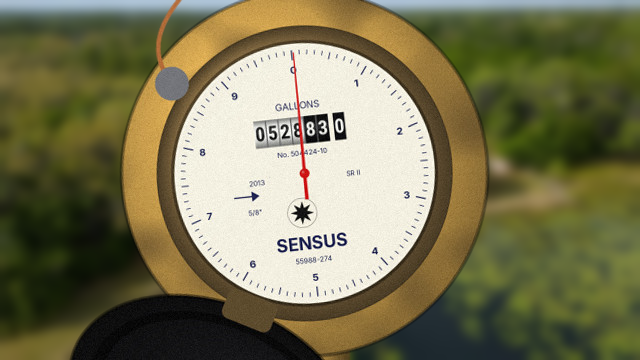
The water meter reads **528830.0** gal
